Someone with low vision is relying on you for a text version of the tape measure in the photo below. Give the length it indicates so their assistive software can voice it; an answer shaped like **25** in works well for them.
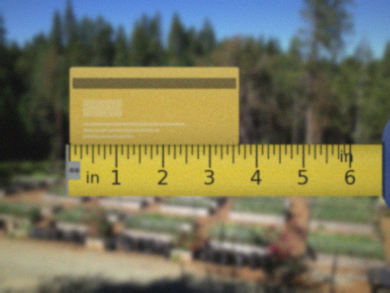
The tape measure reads **3.625** in
